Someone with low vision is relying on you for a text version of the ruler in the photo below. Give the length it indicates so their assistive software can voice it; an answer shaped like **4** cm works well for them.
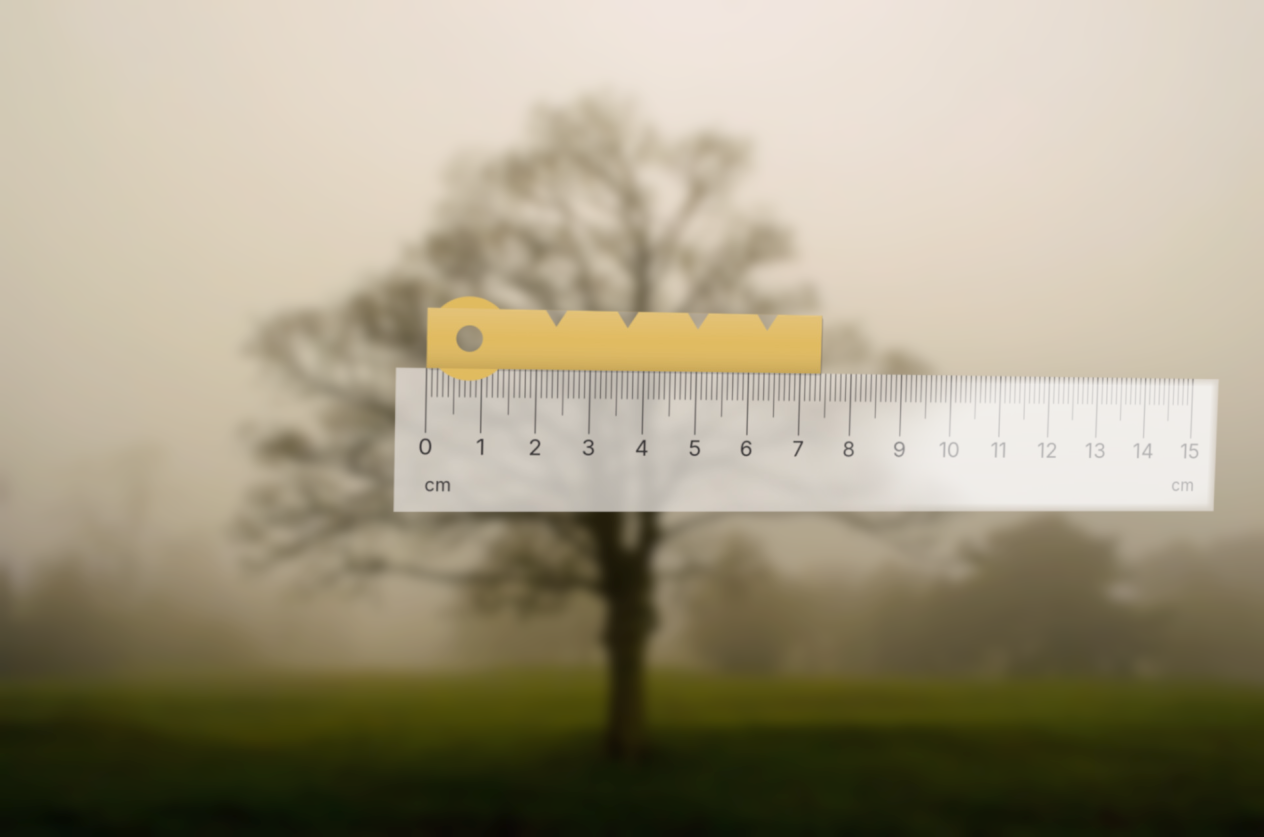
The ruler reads **7.4** cm
